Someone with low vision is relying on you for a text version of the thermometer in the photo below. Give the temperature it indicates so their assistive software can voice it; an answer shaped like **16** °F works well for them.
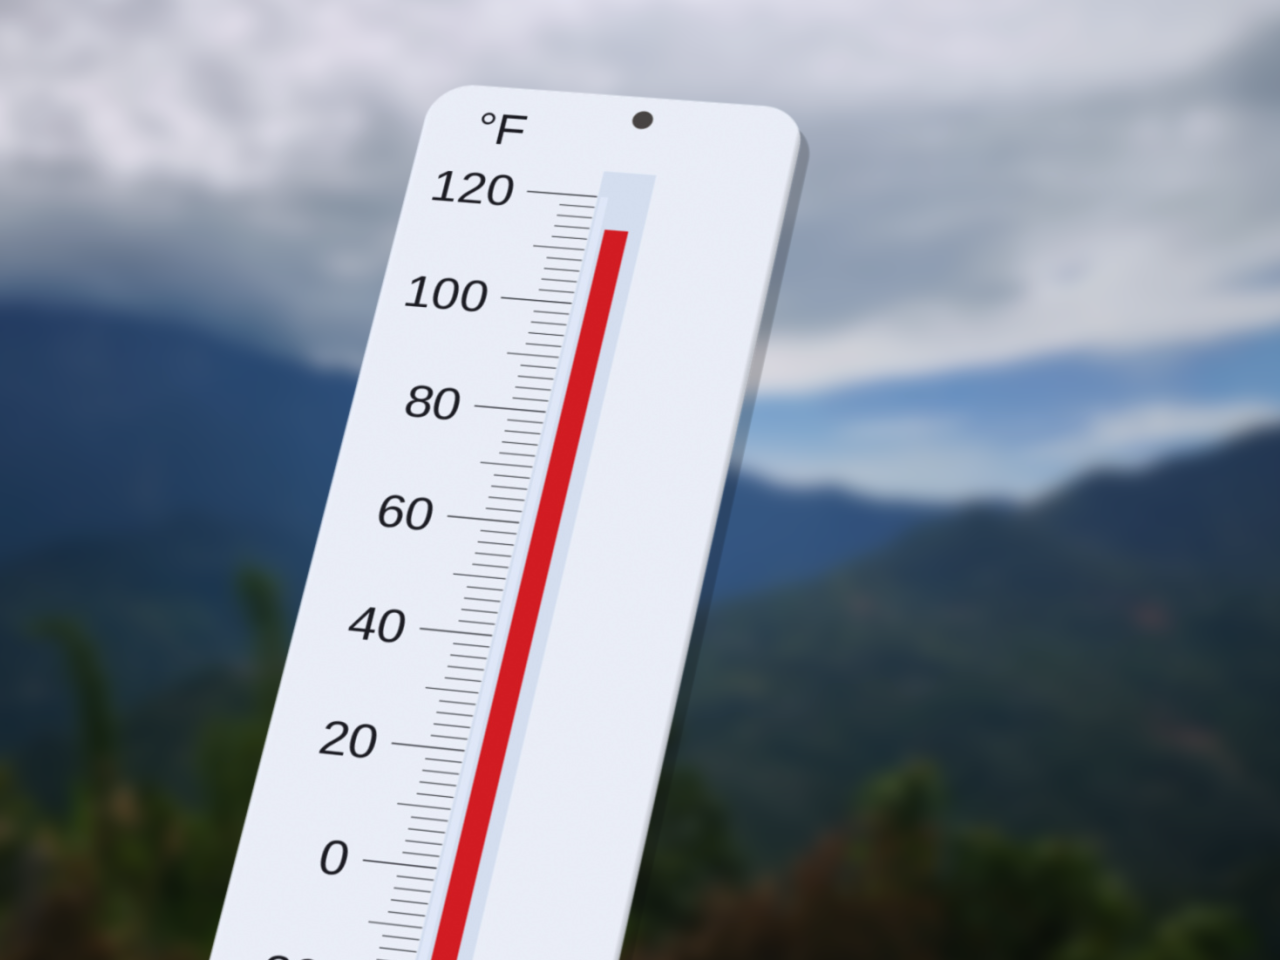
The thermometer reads **114** °F
